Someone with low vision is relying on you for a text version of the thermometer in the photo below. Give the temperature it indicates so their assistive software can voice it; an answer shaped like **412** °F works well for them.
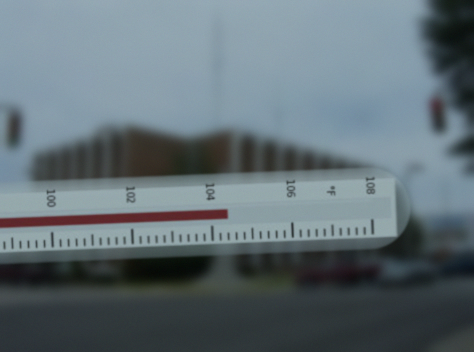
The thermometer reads **104.4** °F
